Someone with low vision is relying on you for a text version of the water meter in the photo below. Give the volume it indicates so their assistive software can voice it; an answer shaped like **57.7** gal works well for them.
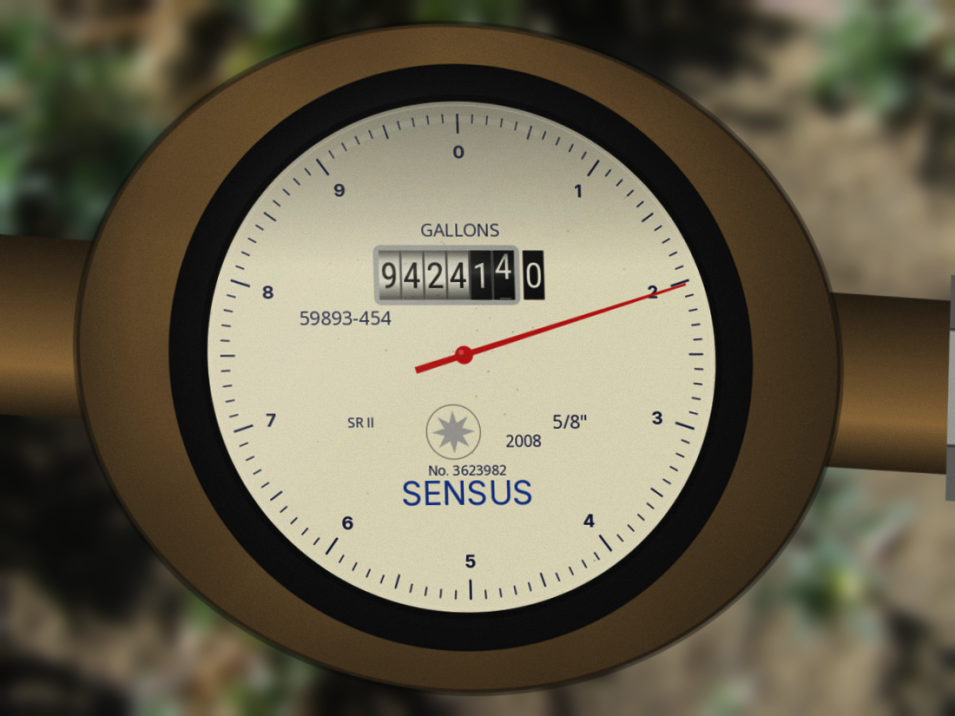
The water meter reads **9424142.0** gal
